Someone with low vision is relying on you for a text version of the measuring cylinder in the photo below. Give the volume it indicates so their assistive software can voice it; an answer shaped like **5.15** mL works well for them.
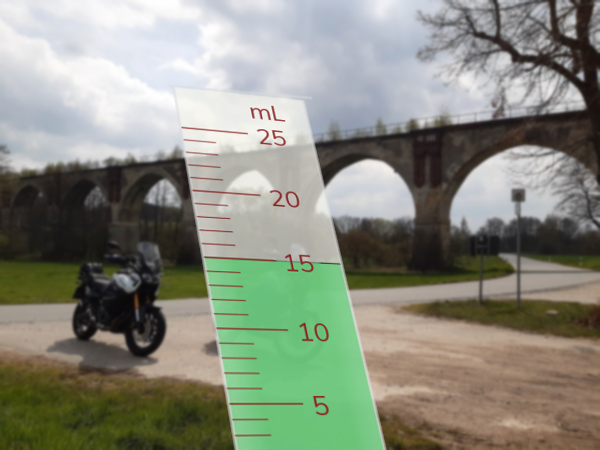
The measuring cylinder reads **15** mL
